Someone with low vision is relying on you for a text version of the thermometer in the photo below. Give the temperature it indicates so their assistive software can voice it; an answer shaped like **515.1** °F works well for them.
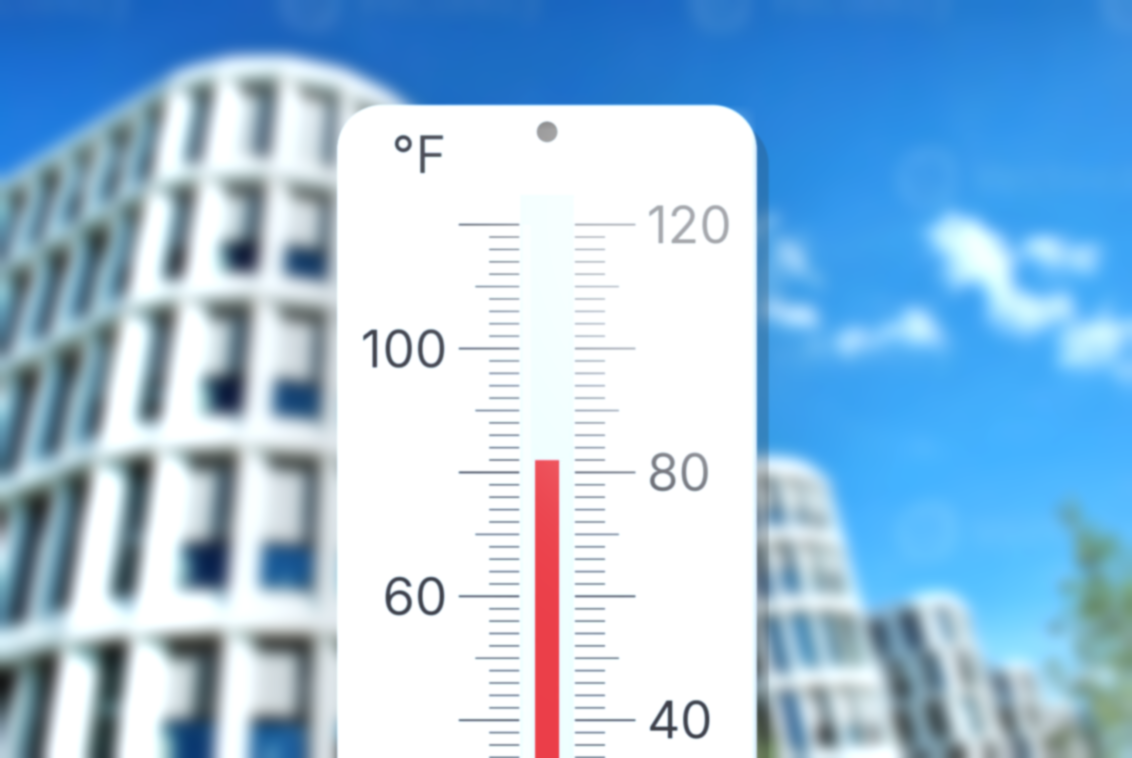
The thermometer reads **82** °F
